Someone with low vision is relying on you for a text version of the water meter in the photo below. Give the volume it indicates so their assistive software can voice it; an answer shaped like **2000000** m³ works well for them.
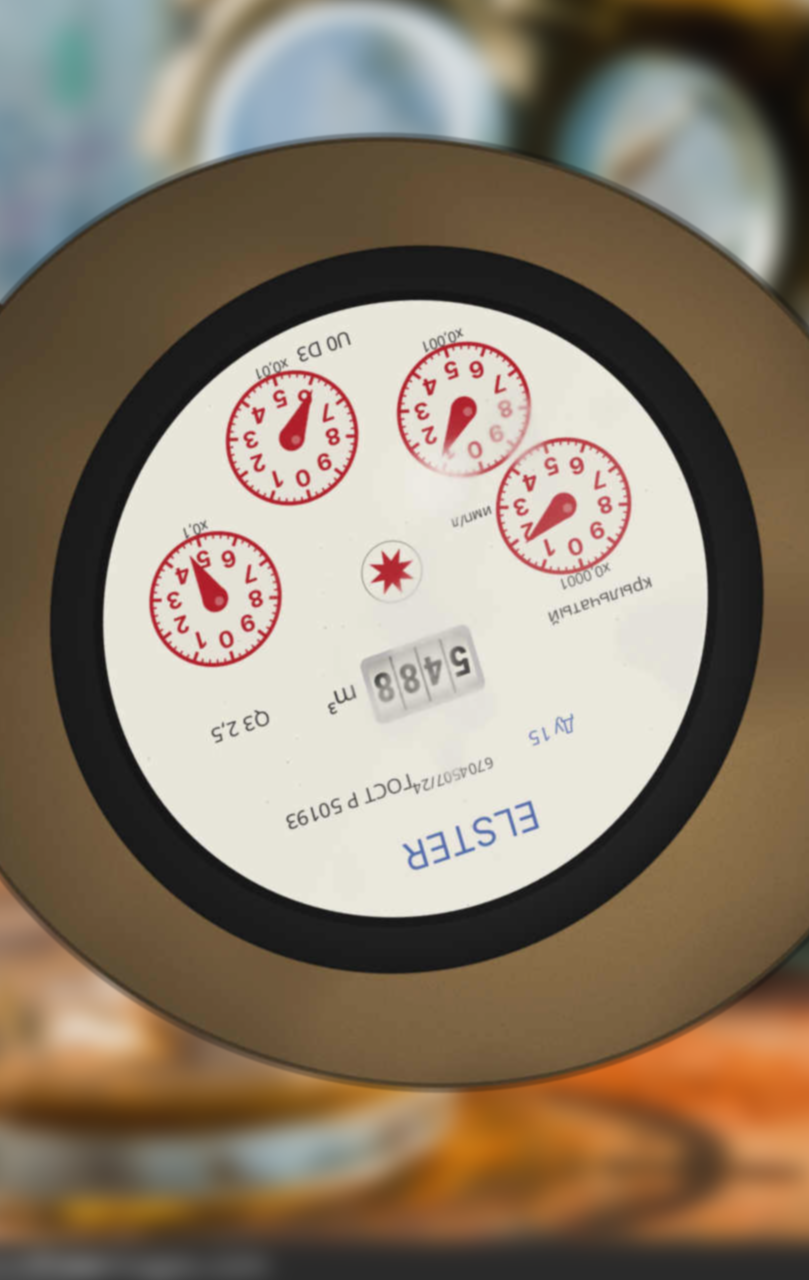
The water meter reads **5488.4611** m³
